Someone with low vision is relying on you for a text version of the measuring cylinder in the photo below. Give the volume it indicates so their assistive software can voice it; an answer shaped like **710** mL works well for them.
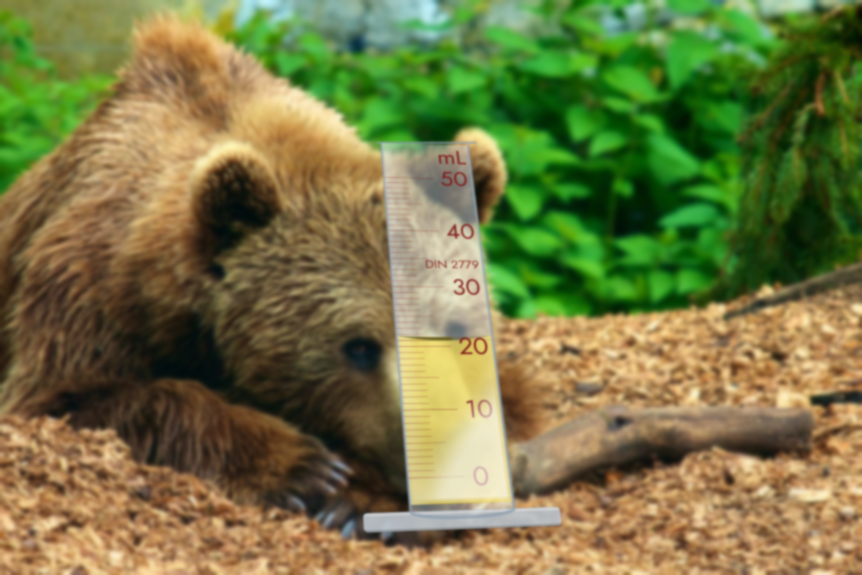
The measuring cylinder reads **21** mL
